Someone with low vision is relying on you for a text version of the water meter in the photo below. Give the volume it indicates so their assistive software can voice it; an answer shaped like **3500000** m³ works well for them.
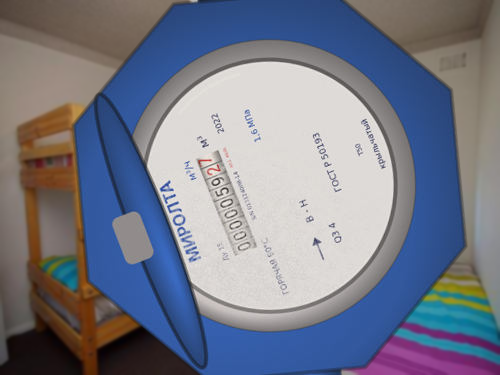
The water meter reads **59.27** m³
